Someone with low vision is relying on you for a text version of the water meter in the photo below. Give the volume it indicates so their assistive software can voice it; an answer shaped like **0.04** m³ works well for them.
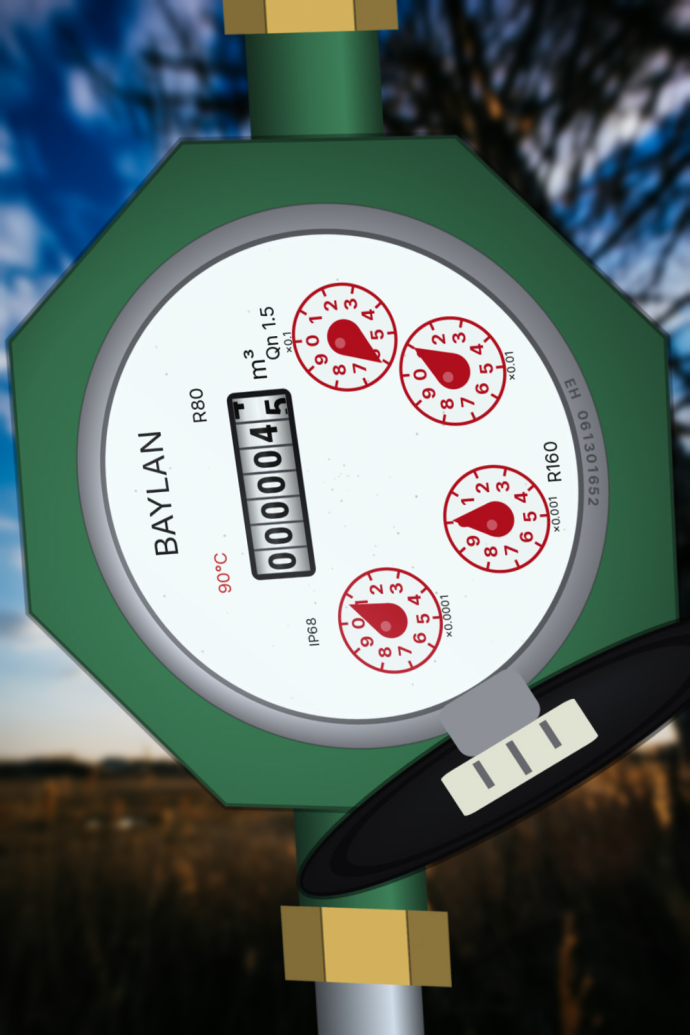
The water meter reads **44.6100** m³
